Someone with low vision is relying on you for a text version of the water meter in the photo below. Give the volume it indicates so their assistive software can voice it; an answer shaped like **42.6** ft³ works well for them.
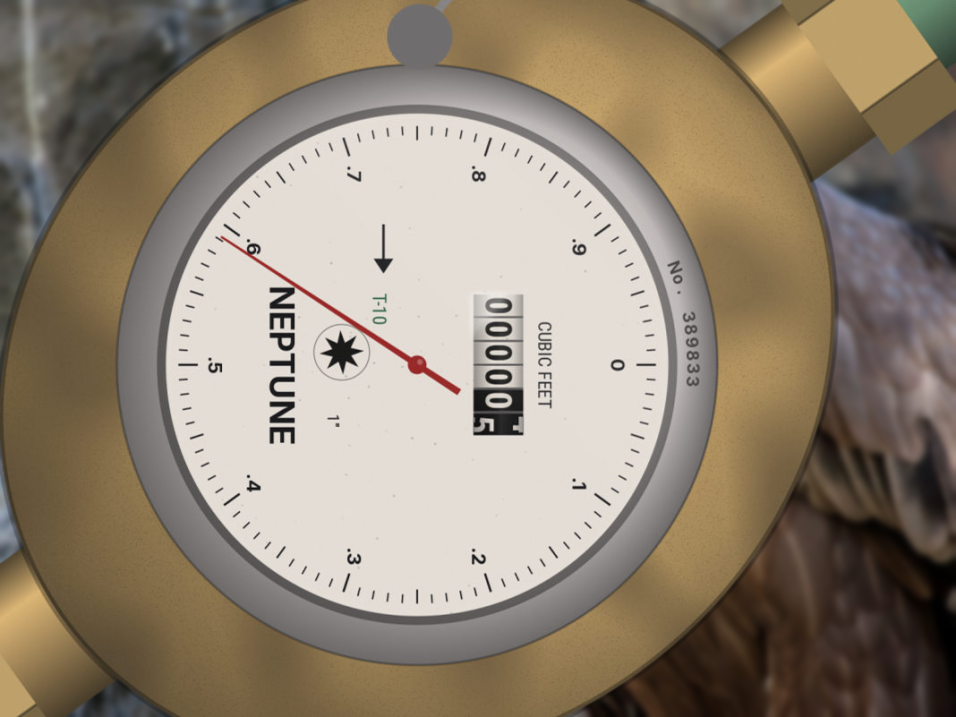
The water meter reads **4.59** ft³
